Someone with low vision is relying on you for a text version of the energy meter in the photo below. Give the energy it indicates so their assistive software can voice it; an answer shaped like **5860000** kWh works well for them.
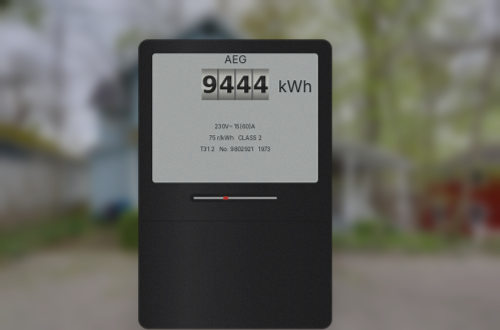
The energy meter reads **9444** kWh
